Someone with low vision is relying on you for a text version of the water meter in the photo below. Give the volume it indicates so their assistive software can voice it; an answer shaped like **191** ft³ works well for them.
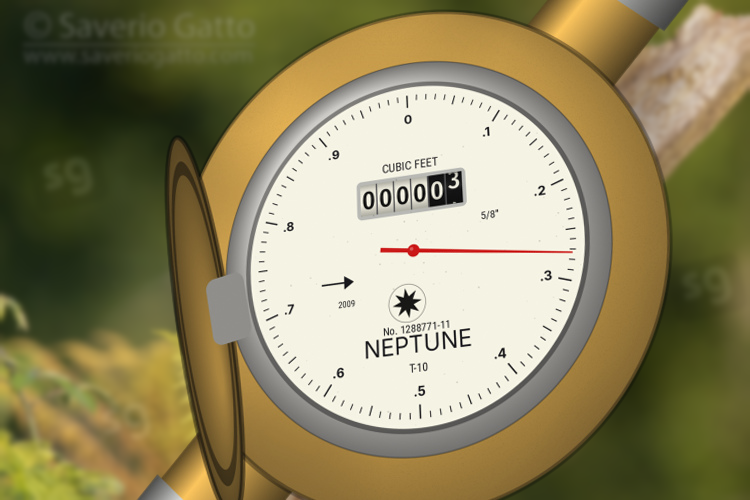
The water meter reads **3.27** ft³
